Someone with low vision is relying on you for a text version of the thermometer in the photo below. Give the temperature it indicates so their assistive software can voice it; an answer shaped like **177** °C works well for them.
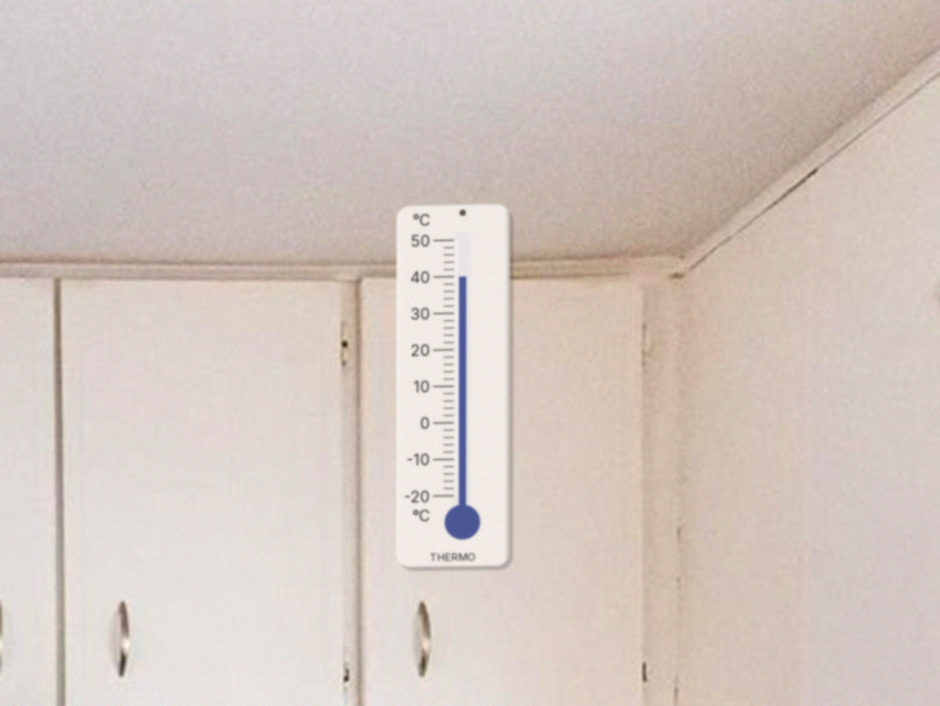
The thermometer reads **40** °C
